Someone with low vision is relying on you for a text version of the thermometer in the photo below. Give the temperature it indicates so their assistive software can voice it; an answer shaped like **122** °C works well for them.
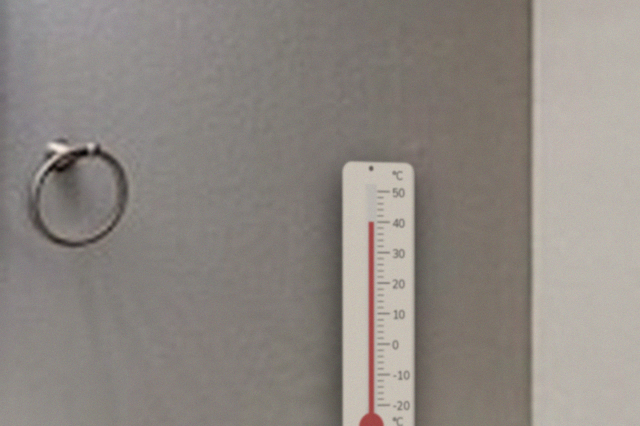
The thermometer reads **40** °C
